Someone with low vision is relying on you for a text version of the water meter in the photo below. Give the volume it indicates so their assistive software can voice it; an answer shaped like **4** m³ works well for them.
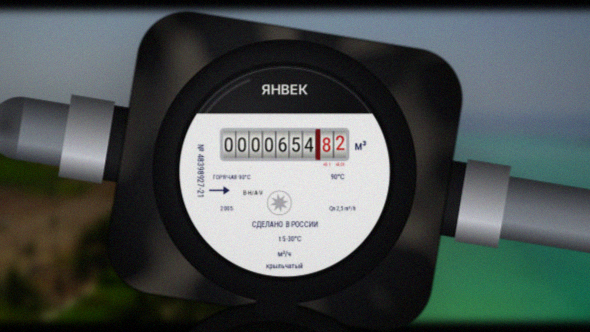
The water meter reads **654.82** m³
